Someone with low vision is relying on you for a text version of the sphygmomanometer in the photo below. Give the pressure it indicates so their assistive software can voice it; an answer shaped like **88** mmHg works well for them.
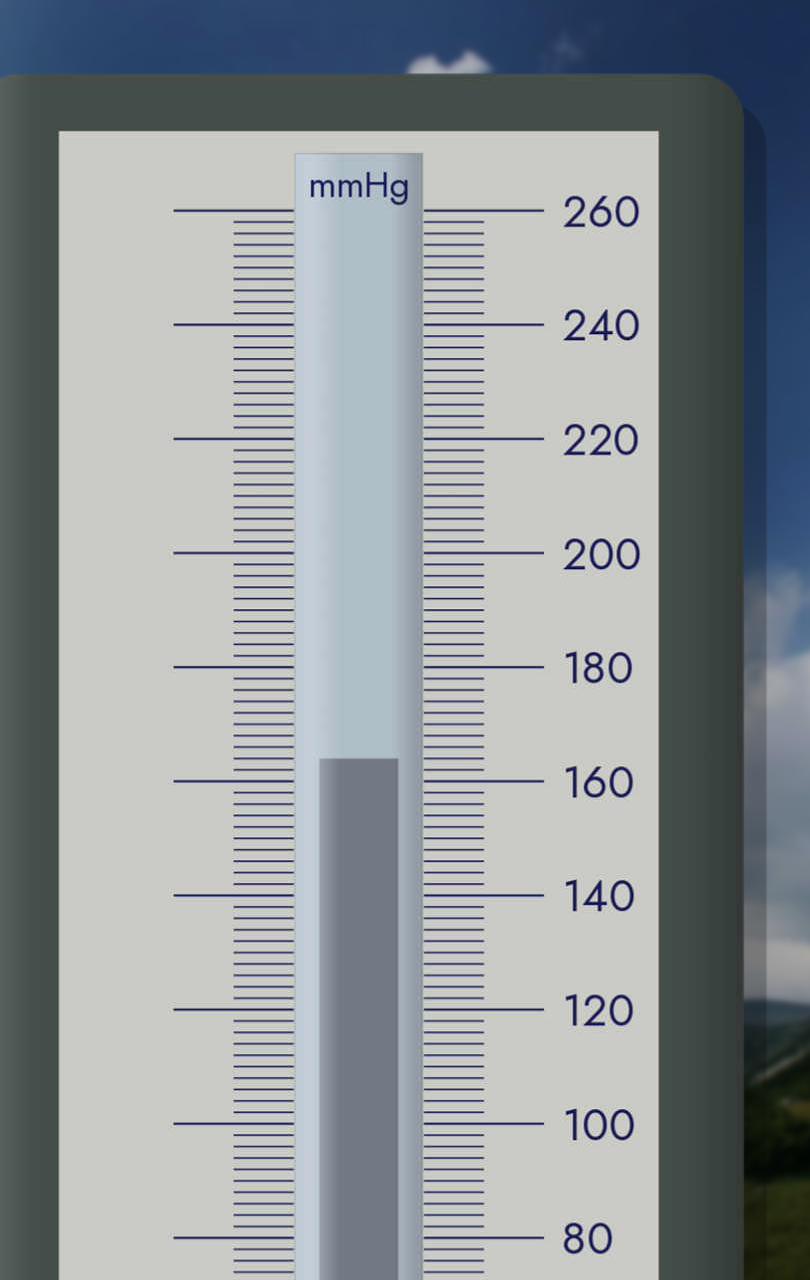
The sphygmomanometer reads **164** mmHg
